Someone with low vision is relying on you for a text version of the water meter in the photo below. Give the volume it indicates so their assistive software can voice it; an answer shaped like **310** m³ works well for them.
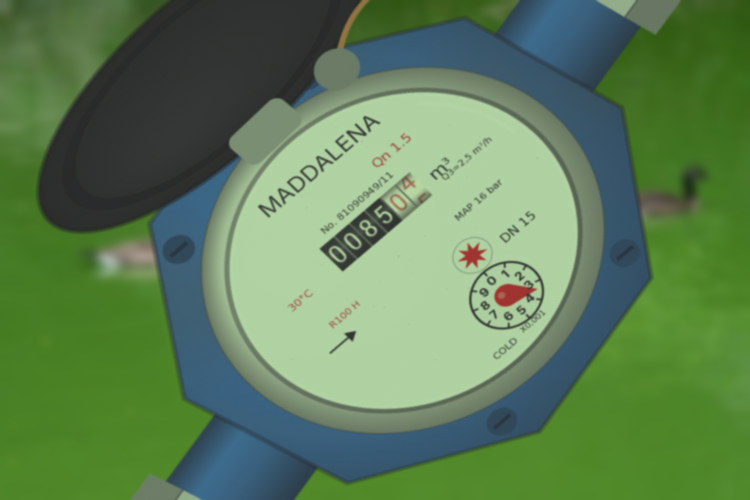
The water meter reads **85.043** m³
